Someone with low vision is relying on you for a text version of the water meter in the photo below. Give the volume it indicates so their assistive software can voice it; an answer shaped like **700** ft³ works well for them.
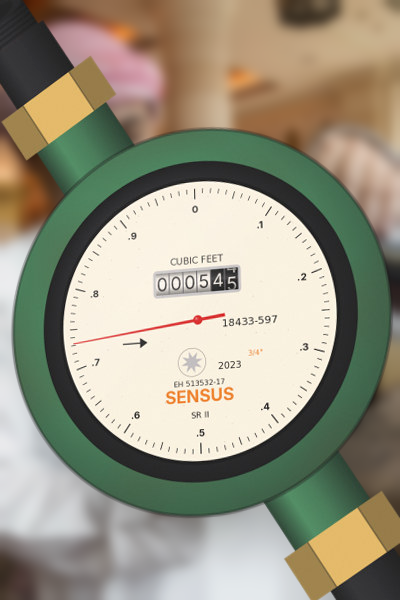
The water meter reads **544.73** ft³
